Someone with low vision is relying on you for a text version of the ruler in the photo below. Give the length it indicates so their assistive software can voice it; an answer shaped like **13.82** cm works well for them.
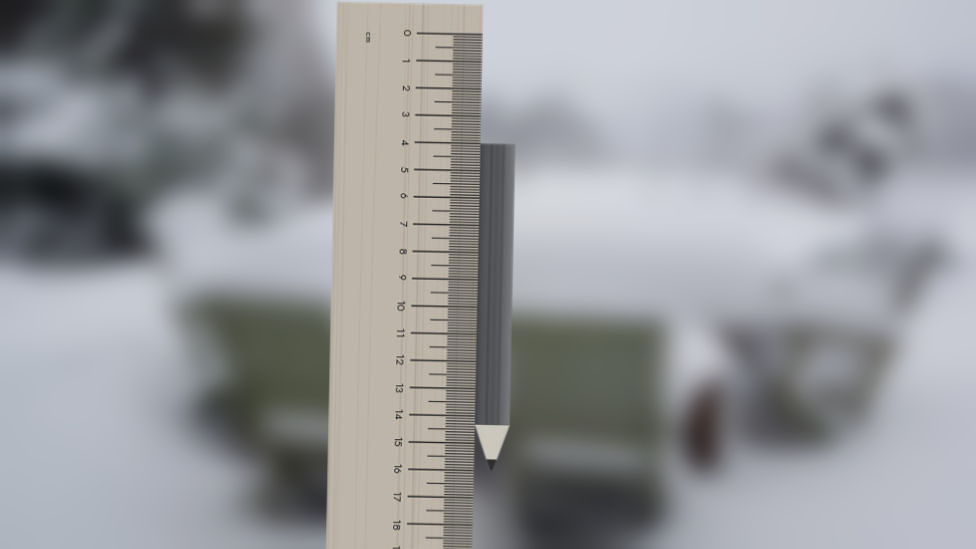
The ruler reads **12** cm
